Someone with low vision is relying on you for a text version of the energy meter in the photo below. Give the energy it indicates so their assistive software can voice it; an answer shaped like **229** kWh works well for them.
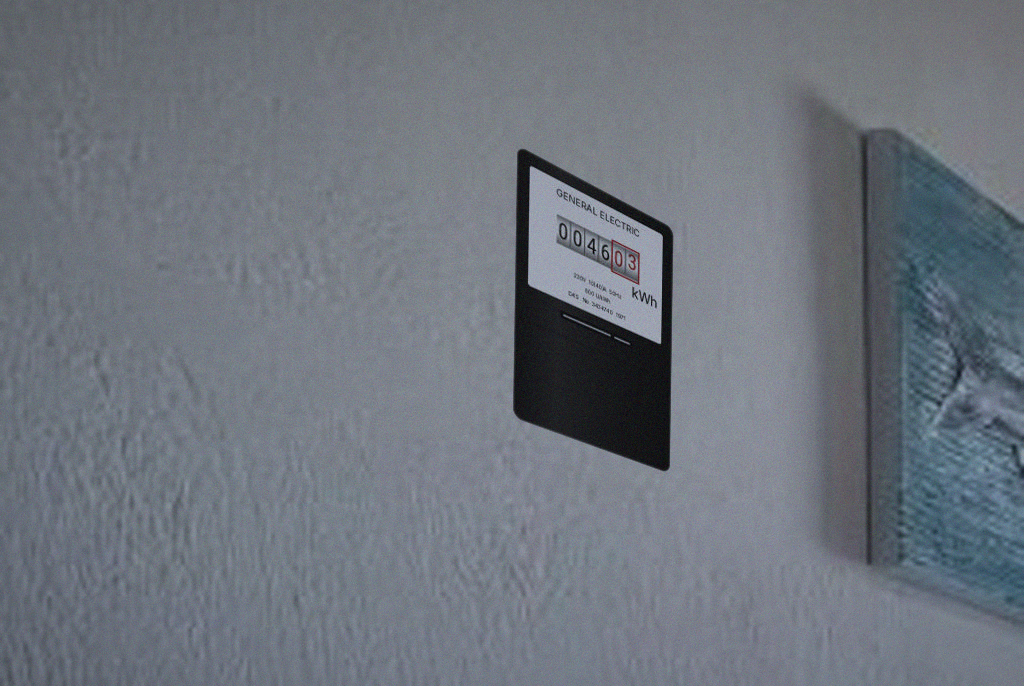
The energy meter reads **46.03** kWh
